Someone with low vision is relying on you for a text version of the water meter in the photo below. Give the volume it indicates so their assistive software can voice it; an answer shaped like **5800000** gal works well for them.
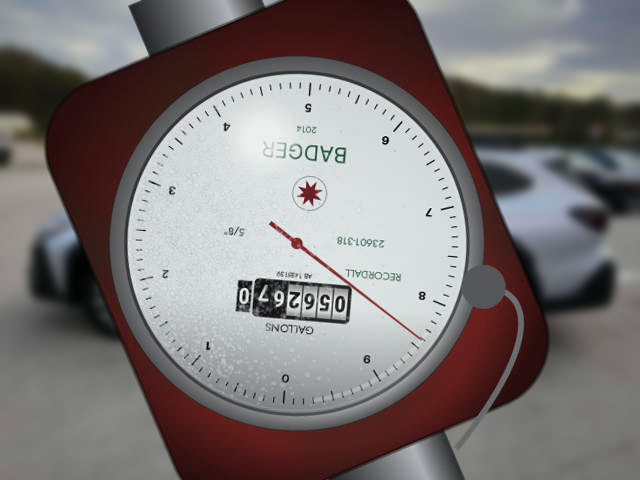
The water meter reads **562668.4** gal
